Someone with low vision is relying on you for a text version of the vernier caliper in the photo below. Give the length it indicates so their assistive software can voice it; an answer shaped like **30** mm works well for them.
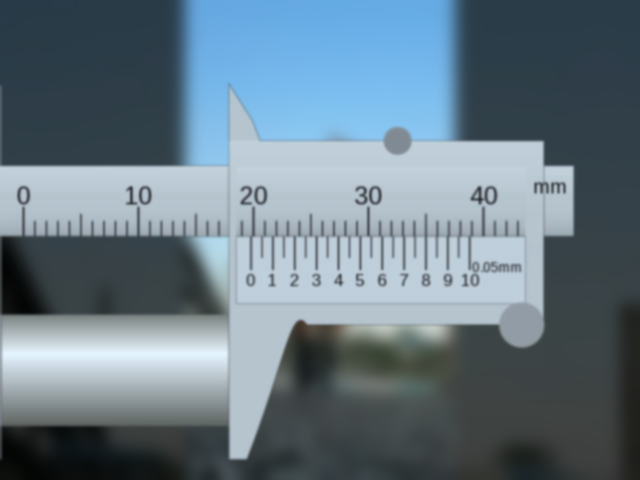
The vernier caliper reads **19.8** mm
